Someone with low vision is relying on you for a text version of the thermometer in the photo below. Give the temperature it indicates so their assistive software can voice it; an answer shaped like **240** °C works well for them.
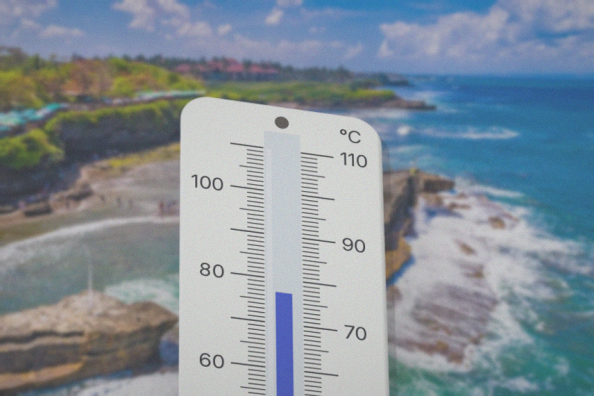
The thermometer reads **77** °C
